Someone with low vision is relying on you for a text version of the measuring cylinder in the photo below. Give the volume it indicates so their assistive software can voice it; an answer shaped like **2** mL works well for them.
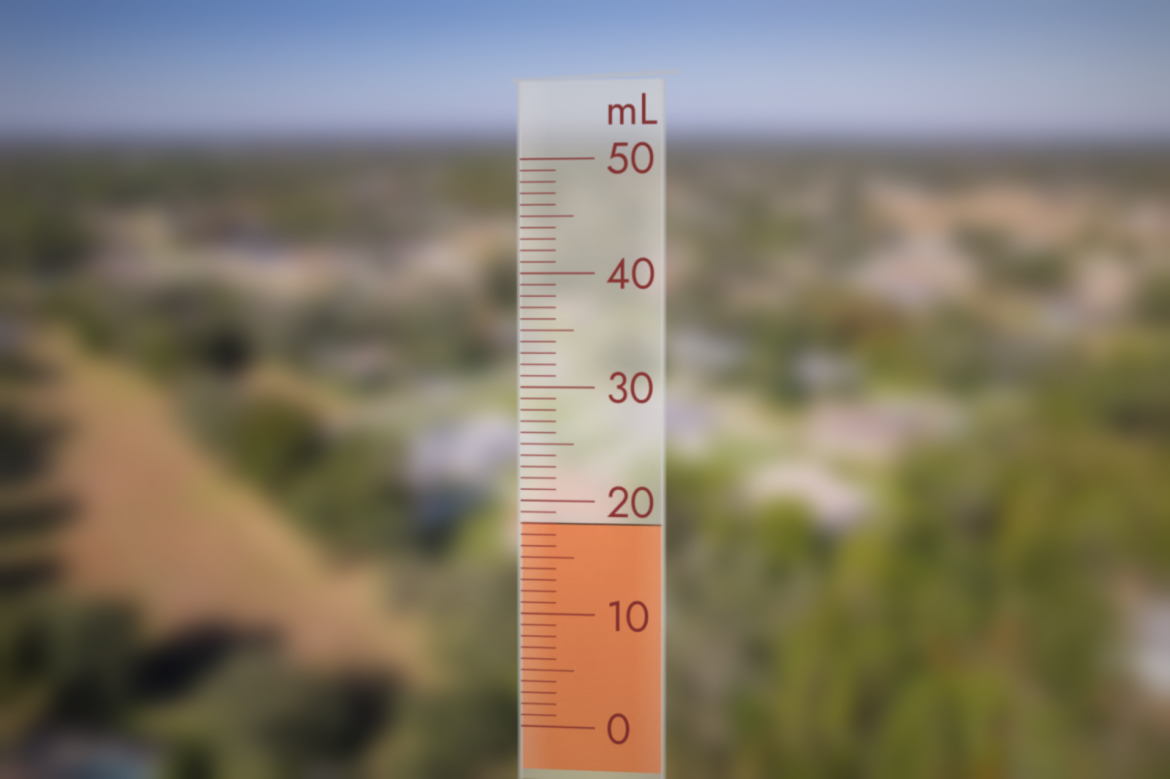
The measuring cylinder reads **18** mL
